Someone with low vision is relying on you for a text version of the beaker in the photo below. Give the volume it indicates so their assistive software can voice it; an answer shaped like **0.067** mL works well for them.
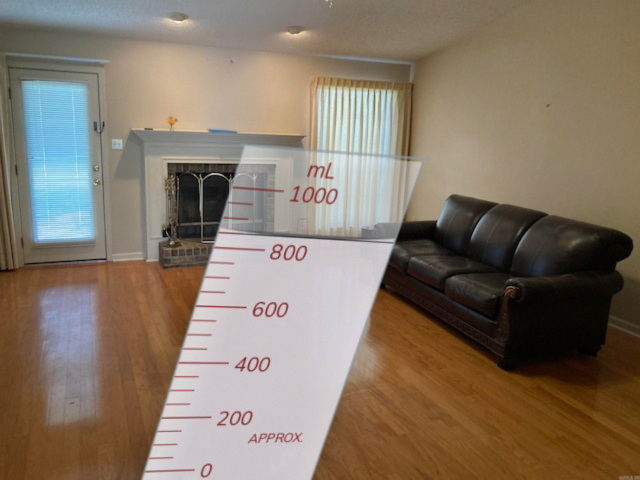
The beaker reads **850** mL
